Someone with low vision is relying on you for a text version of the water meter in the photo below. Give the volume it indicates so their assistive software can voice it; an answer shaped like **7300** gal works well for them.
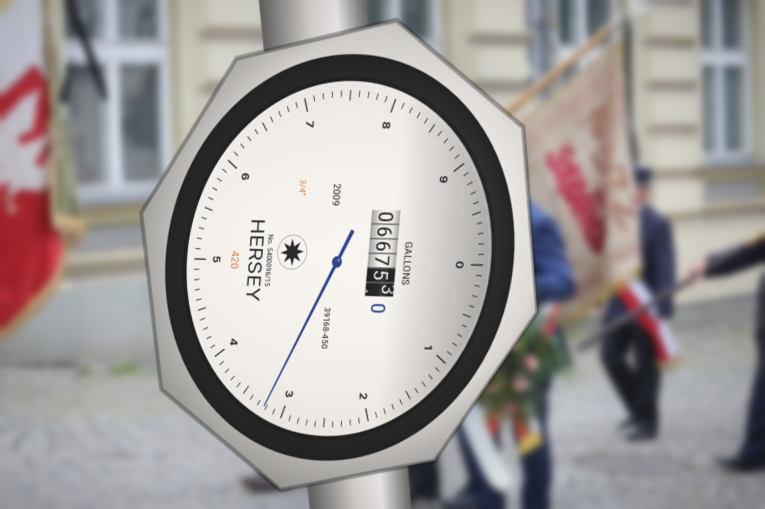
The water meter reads **667533.2** gal
